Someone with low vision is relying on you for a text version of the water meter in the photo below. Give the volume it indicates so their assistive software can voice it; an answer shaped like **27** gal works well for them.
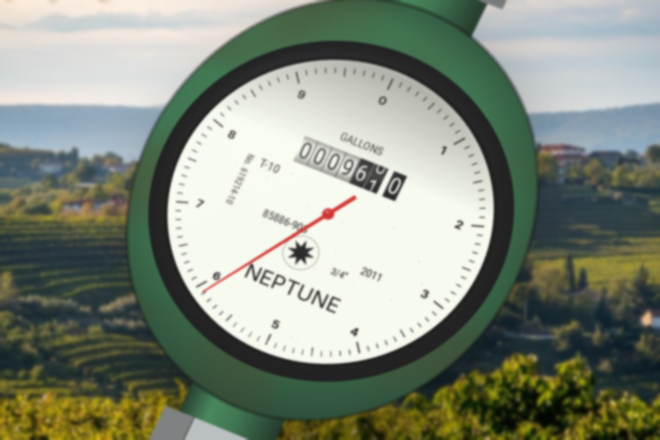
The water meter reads **9605.9** gal
